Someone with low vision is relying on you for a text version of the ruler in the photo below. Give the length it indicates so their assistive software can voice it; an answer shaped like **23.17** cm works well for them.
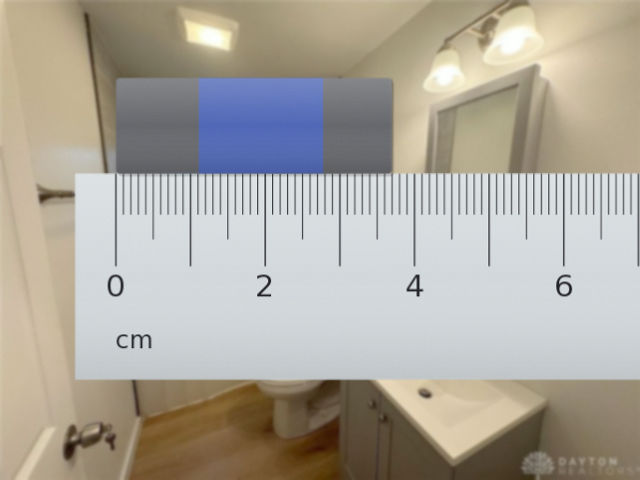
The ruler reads **3.7** cm
